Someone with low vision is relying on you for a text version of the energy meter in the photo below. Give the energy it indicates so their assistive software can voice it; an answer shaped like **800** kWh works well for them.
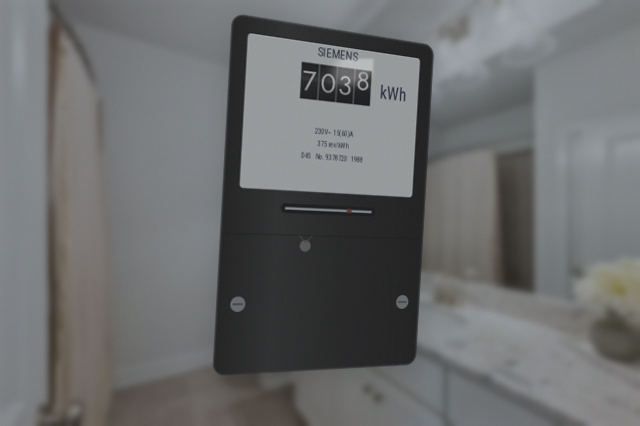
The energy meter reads **7038** kWh
